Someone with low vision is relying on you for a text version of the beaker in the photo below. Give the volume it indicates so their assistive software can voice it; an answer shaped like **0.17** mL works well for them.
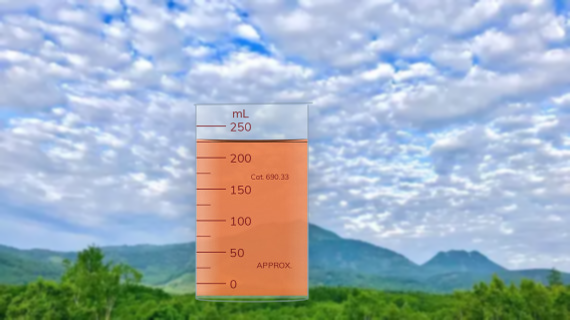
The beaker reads **225** mL
